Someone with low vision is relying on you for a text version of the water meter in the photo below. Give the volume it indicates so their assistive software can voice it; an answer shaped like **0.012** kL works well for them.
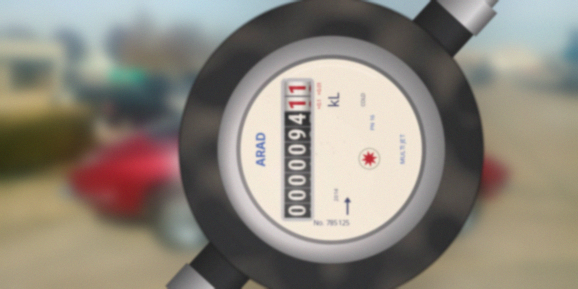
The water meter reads **94.11** kL
